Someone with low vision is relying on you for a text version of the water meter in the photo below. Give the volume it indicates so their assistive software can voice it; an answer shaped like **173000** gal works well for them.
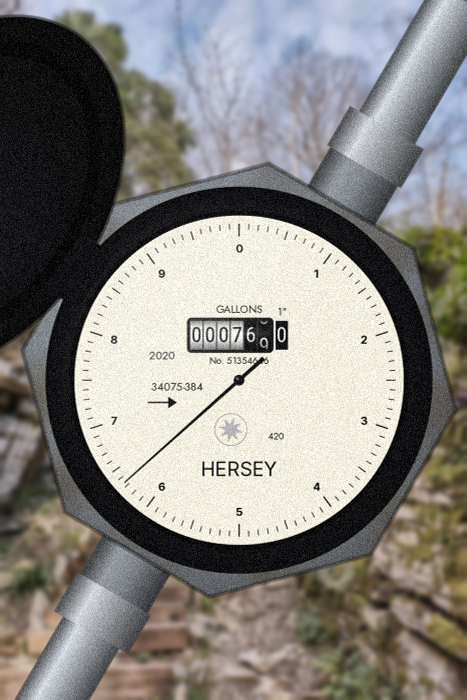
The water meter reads **7686.3** gal
